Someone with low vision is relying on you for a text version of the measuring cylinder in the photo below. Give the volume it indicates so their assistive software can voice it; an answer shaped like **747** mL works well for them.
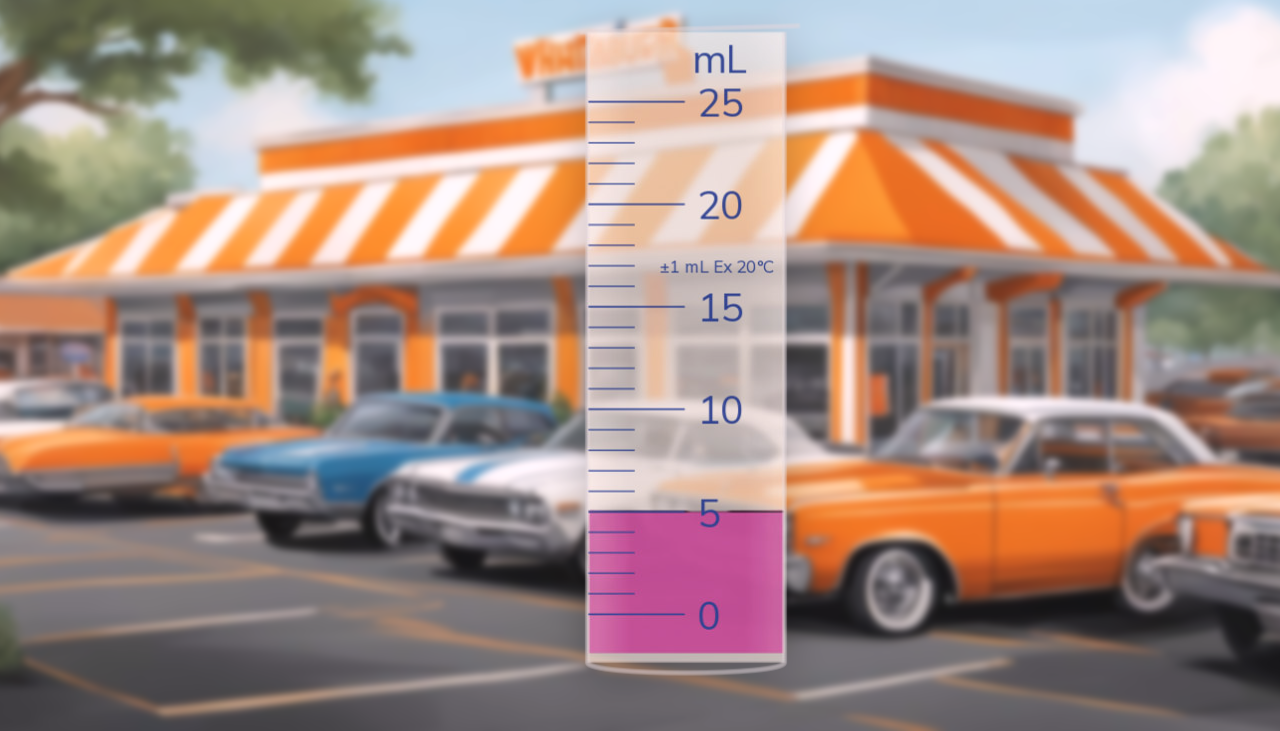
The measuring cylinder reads **5** mL
